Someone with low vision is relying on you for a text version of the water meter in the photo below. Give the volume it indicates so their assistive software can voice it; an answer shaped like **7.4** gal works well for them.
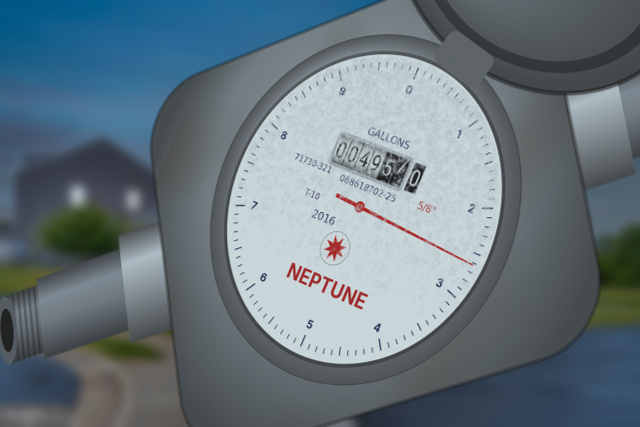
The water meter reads **49572.6** gal
